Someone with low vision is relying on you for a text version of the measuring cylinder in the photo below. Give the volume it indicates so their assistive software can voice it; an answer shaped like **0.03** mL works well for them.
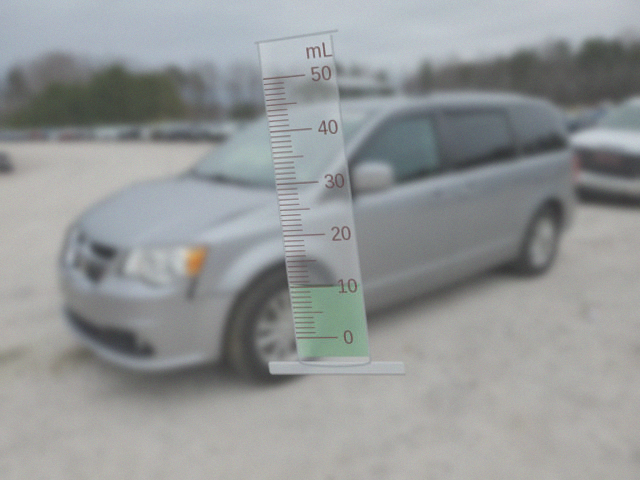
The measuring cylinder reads **10** mL
